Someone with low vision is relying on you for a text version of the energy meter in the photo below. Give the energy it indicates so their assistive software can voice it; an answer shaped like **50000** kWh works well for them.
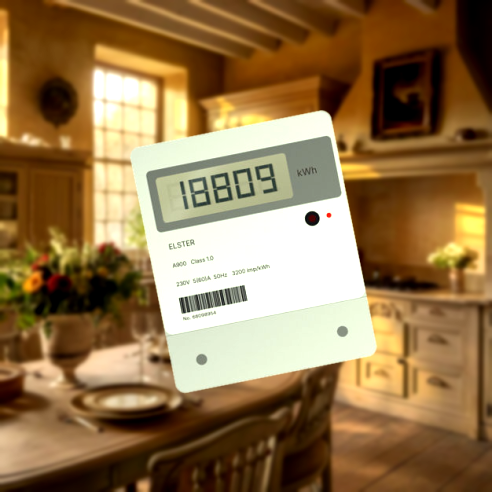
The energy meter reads **18809** kWh
